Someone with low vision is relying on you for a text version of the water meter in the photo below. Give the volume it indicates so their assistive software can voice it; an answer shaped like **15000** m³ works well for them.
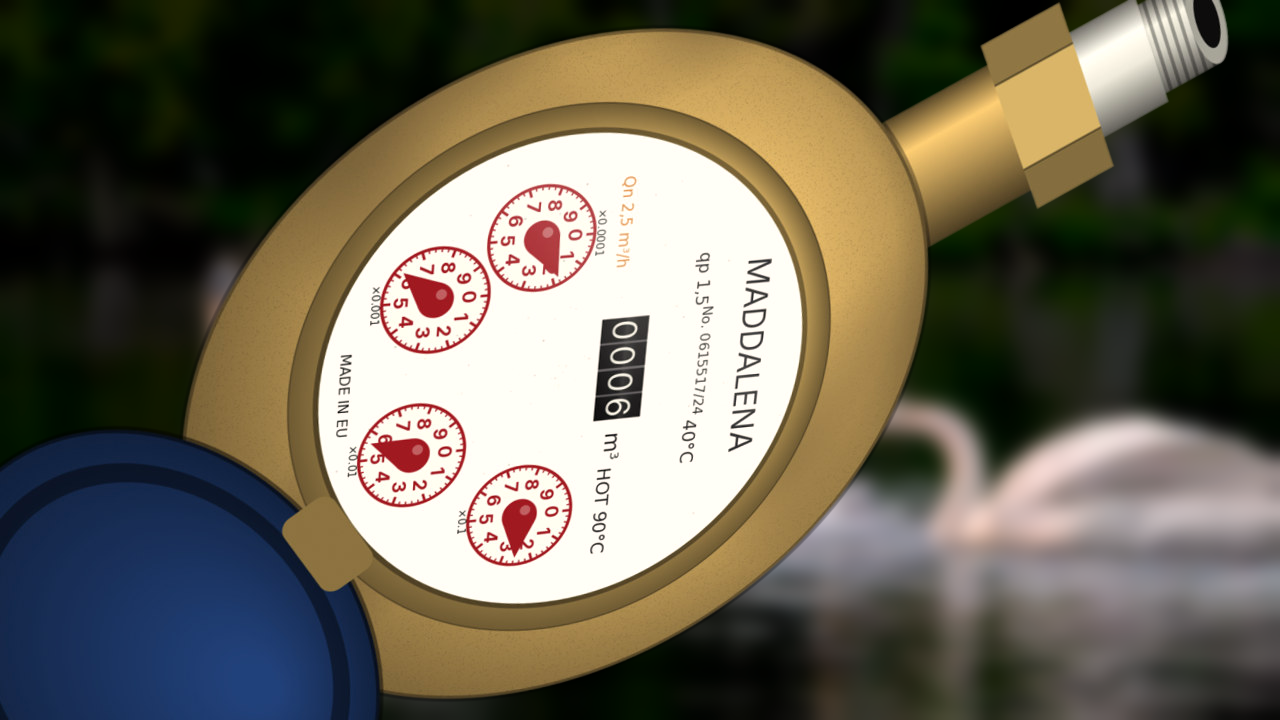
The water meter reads **6.2561** m³
